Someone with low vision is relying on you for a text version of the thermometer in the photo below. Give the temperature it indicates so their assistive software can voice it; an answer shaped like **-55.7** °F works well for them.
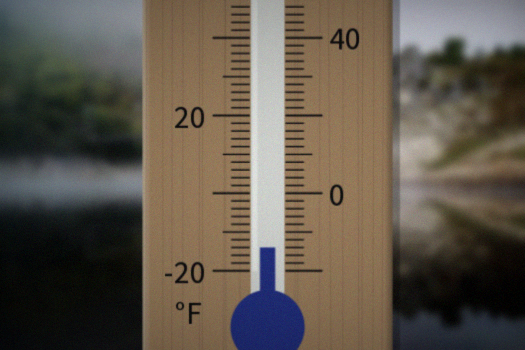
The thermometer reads **-14** °F
